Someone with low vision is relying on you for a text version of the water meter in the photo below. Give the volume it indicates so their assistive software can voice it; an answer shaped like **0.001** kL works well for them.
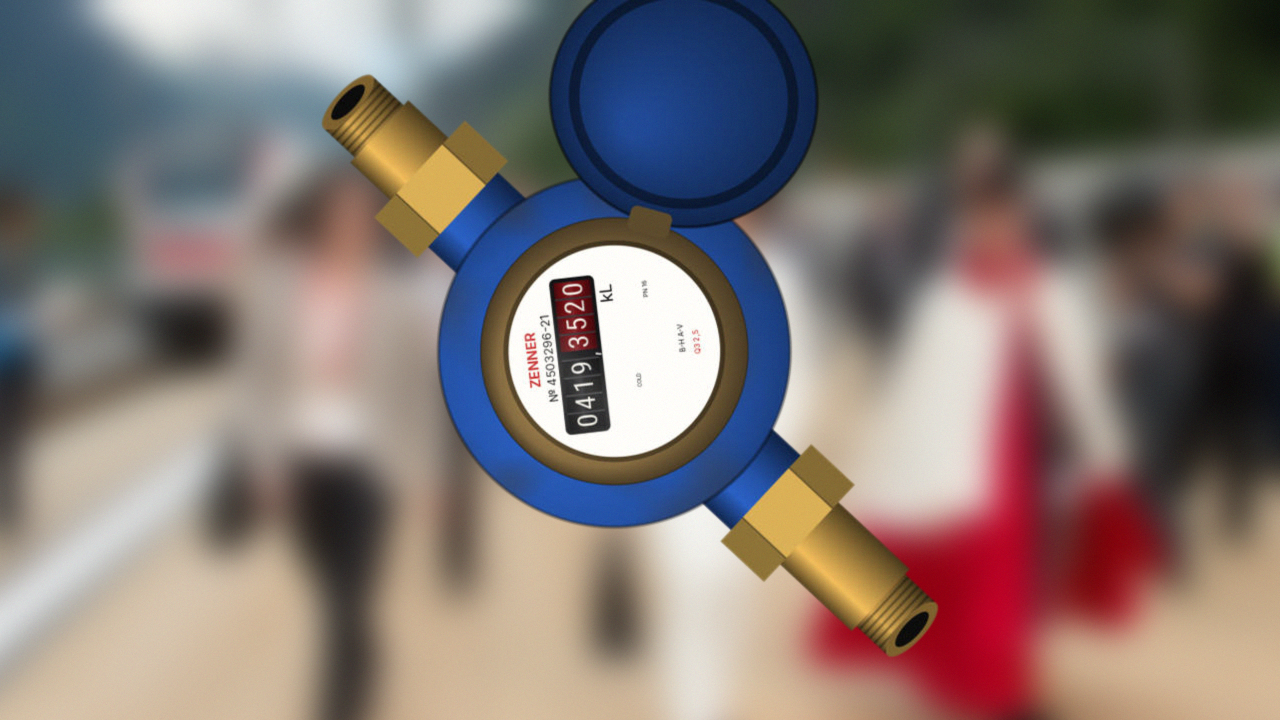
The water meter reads **419.3520** kL
